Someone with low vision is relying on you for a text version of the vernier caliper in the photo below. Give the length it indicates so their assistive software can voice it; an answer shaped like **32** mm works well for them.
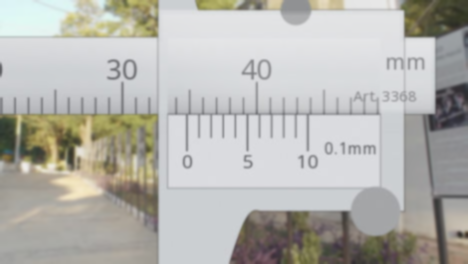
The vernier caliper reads **34.8** mm
